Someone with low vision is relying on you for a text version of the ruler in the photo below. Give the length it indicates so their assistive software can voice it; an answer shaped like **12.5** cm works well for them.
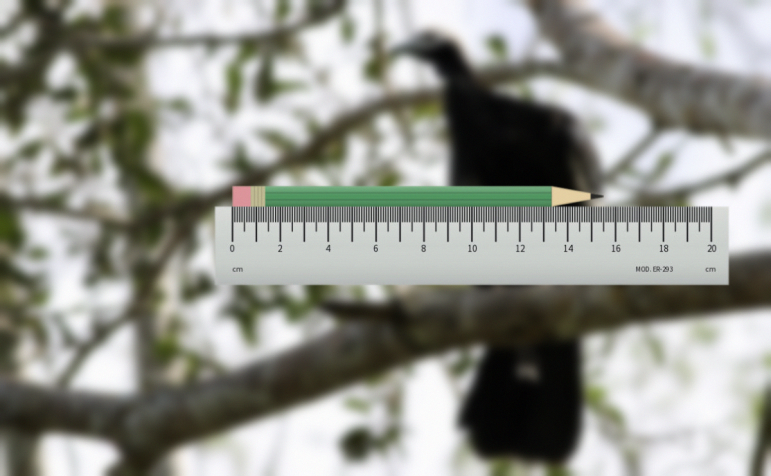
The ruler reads **15.5** cm
